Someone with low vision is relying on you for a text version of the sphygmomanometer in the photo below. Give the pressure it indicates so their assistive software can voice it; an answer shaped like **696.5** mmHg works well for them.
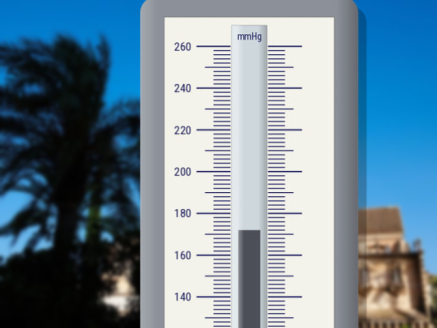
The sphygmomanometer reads **172** mmHg
